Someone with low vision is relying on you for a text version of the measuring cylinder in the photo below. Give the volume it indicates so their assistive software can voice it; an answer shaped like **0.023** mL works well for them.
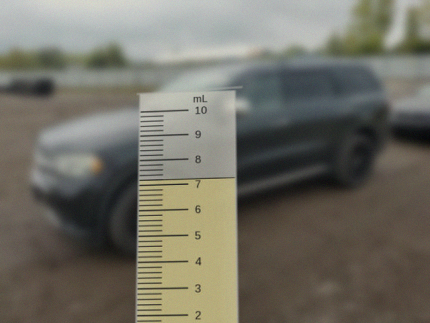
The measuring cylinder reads **7.2** mL
